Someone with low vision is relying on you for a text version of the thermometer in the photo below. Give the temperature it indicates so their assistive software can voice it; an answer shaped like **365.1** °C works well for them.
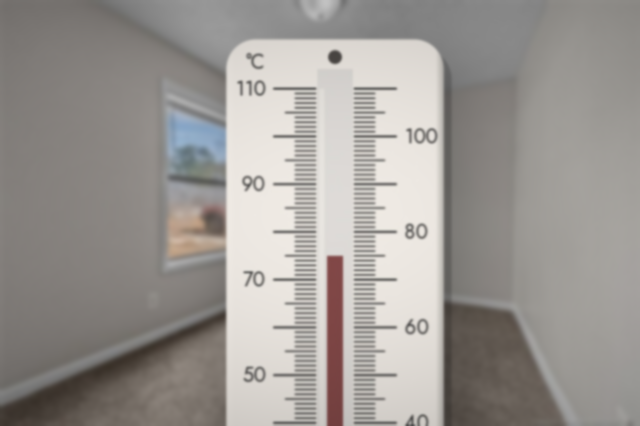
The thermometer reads **75** °C
